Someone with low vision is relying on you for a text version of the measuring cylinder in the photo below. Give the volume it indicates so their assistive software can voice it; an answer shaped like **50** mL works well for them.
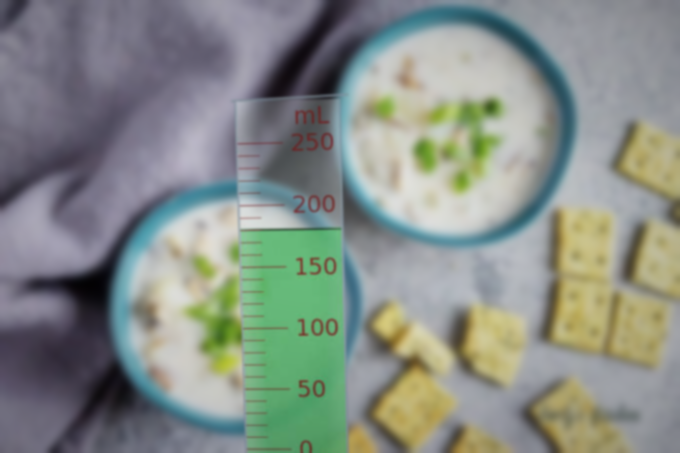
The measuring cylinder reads **180** mL
